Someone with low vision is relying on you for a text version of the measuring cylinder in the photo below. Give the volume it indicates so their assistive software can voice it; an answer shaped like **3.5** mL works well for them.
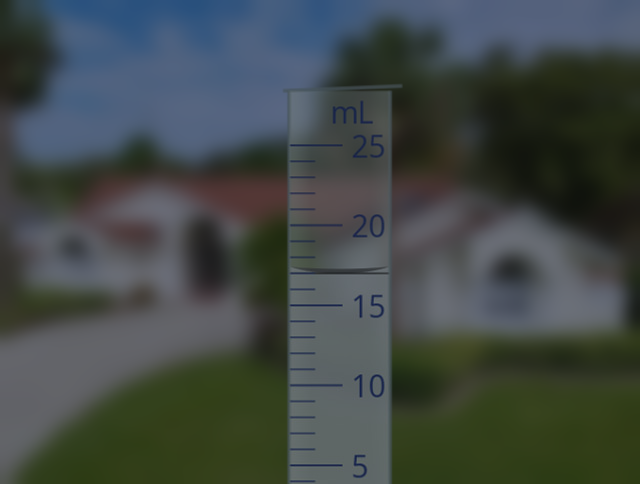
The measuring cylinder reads **17** mL
